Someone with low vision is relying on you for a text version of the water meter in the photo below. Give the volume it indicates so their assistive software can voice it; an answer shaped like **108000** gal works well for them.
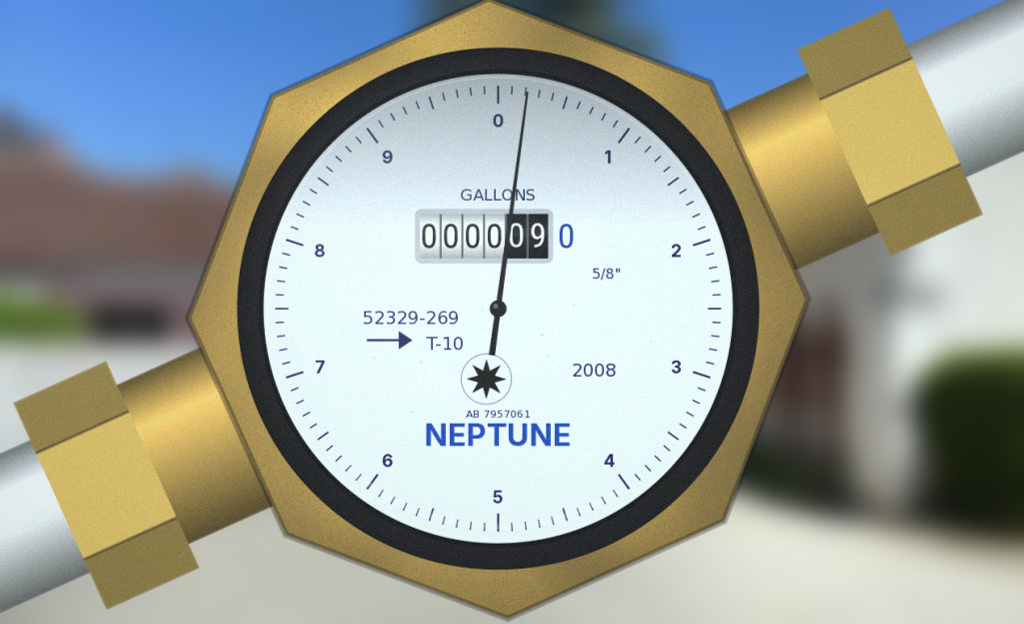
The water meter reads **90.2** gal
